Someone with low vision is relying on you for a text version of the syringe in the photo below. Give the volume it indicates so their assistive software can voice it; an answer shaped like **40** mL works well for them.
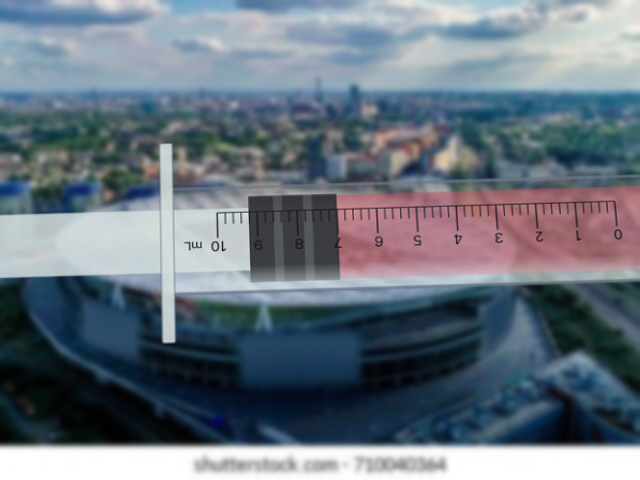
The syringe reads **7** mL
